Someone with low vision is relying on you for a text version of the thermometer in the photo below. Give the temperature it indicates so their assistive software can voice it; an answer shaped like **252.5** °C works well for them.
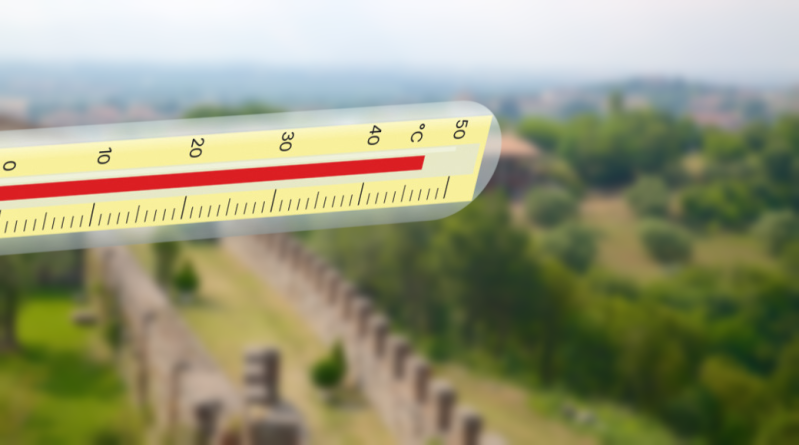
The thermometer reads **46.5** °C
